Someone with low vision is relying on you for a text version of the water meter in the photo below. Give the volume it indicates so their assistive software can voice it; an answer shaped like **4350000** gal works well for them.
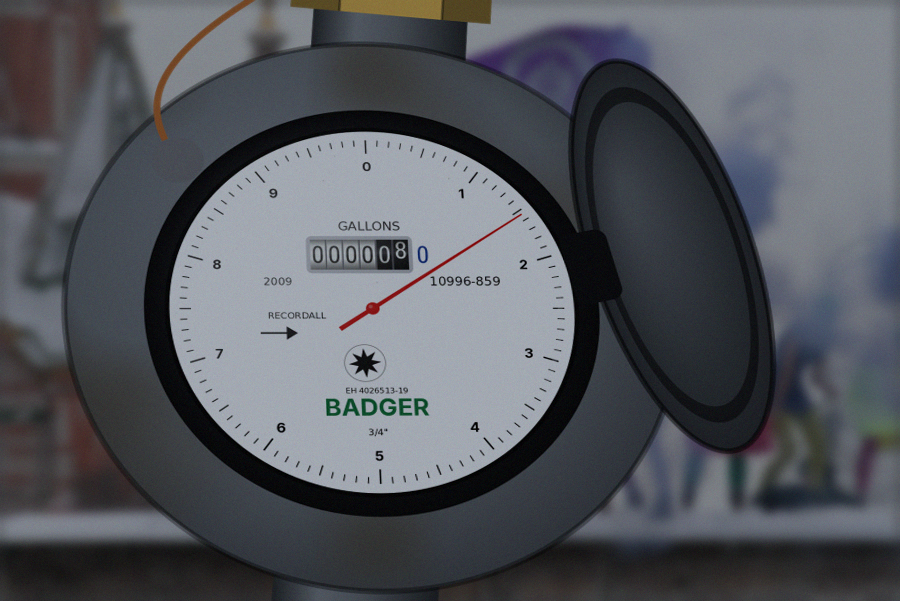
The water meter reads **81.5** gal
